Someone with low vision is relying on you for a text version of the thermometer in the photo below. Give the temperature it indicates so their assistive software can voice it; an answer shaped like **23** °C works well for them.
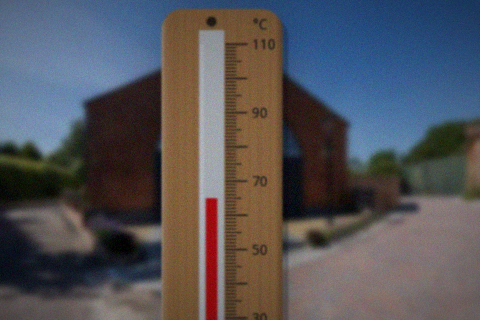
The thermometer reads **65** °C
